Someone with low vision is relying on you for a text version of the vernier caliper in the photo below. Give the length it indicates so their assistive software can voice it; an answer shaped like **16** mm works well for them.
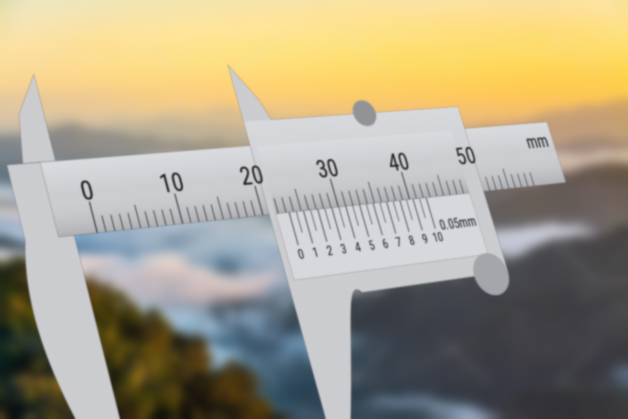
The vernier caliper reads **23.4** mm
